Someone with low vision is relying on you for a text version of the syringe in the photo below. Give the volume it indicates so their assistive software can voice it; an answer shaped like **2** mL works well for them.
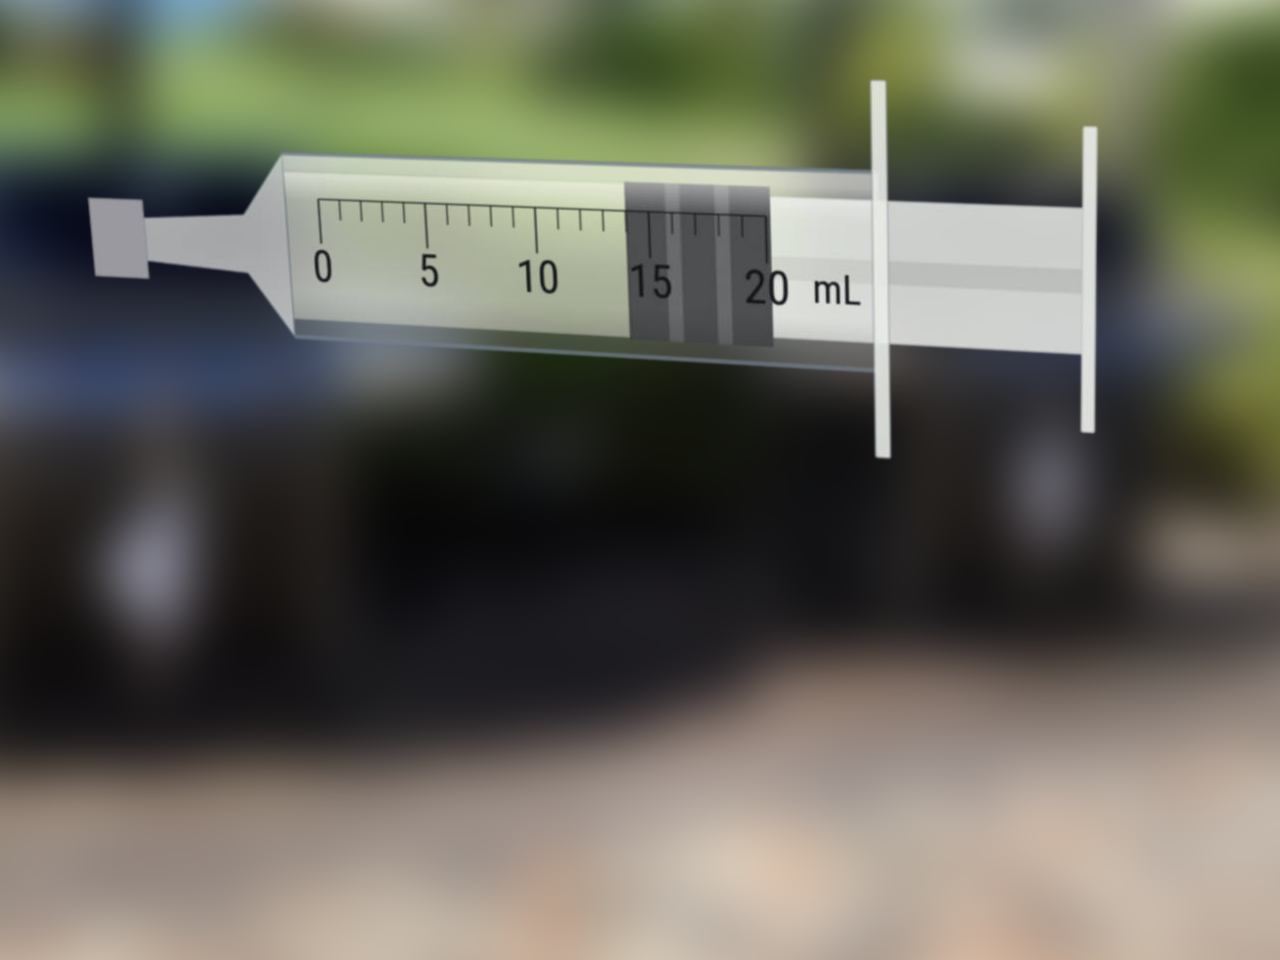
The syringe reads **14** mL
